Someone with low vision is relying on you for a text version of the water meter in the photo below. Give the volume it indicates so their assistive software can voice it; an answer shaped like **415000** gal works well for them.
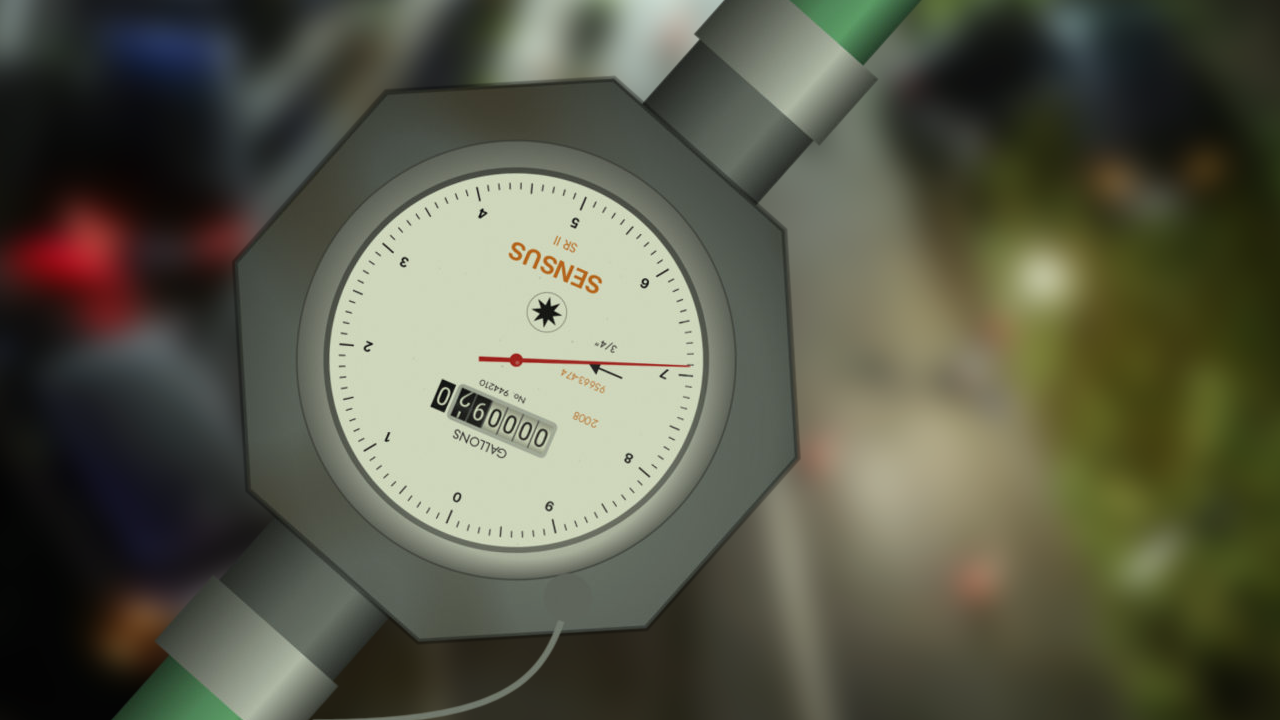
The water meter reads **916.9** gal
